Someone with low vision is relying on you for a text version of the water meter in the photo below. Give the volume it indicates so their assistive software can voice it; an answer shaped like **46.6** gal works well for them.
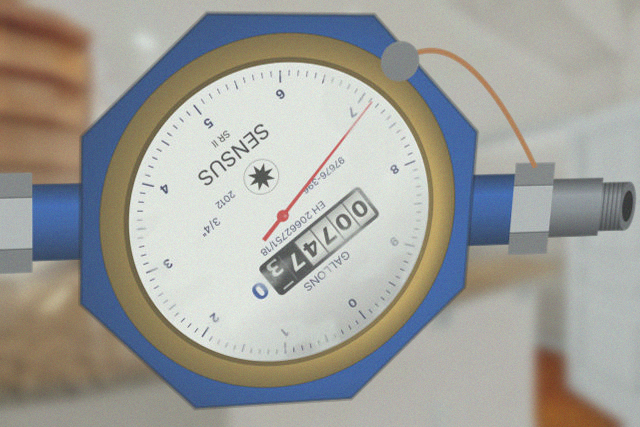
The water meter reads **74727.1** gal
